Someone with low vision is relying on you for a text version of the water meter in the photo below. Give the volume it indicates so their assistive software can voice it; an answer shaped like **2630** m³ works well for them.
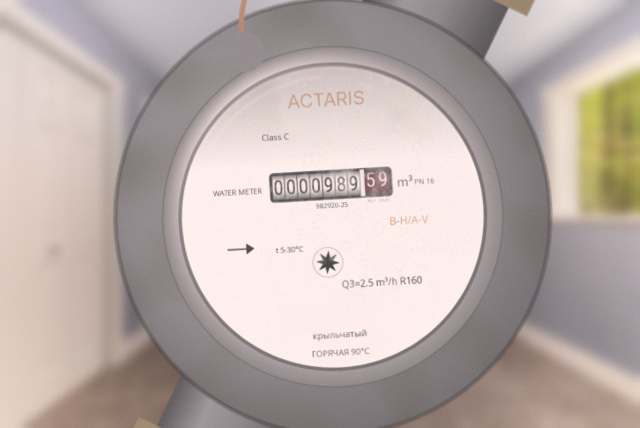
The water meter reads **989.59** m³
